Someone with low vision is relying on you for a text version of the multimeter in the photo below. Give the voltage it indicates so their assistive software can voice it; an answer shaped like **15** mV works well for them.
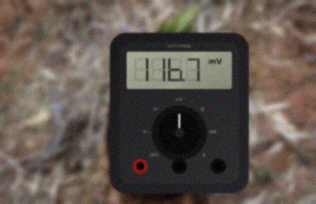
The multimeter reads **116.7** mV
